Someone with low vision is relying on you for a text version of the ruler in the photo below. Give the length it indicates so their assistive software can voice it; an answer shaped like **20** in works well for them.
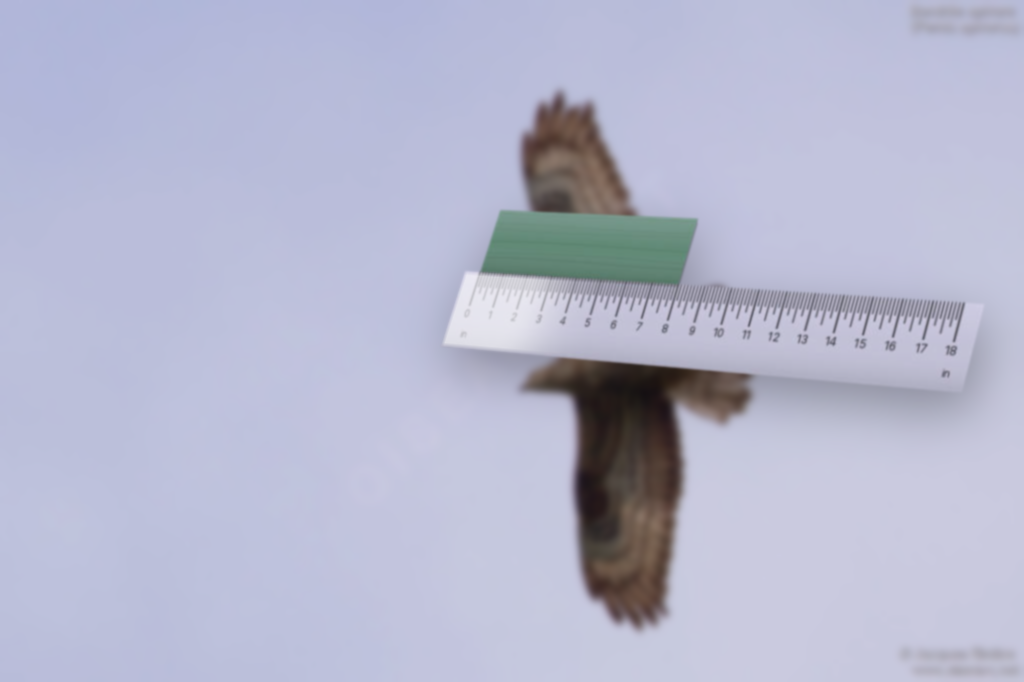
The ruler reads **8** in
